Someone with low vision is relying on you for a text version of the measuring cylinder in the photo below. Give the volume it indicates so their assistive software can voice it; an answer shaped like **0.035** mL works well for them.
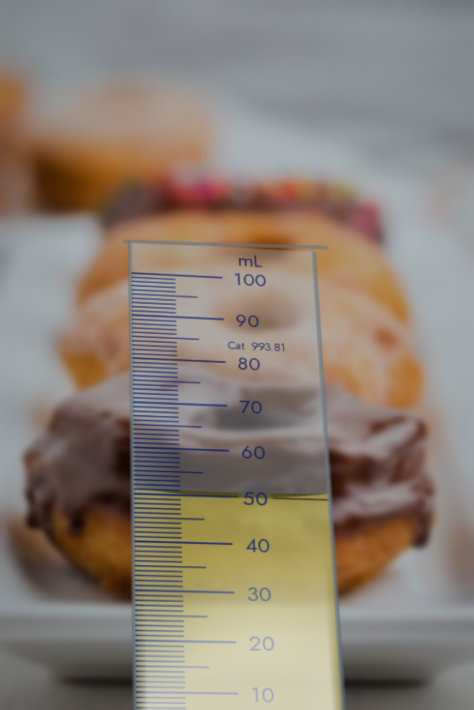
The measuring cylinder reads **50** mL
